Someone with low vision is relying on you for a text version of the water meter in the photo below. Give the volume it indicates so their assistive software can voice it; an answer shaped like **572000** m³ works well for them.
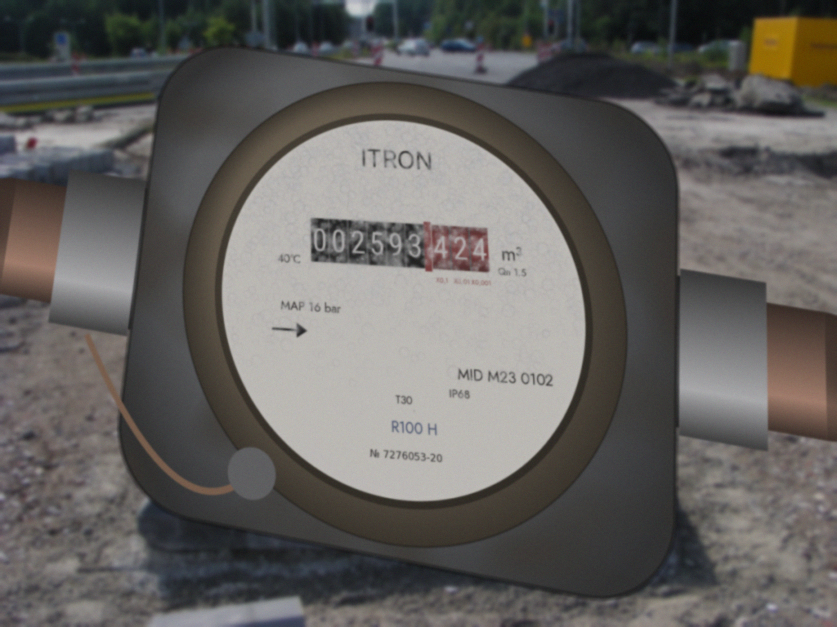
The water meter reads **2593.424** m³
